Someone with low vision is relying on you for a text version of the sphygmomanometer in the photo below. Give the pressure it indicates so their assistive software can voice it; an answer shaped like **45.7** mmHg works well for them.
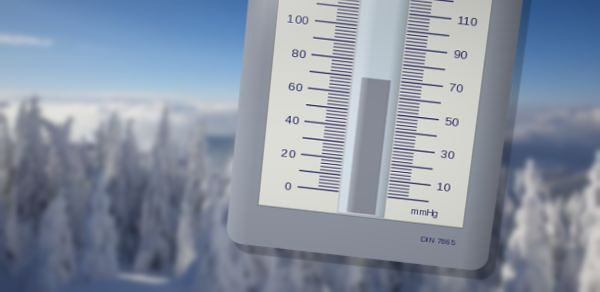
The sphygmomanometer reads **70** mmHg
